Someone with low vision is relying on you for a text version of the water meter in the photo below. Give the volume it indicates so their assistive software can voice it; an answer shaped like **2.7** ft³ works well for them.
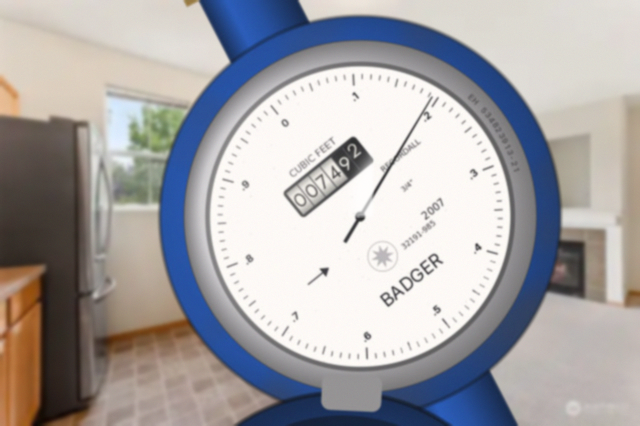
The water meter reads **7492.19** ft³
